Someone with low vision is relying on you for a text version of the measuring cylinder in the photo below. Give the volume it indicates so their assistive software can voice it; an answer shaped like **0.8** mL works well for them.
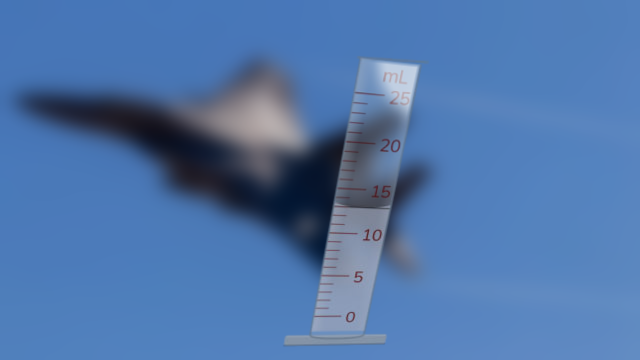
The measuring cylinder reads **13** mL
